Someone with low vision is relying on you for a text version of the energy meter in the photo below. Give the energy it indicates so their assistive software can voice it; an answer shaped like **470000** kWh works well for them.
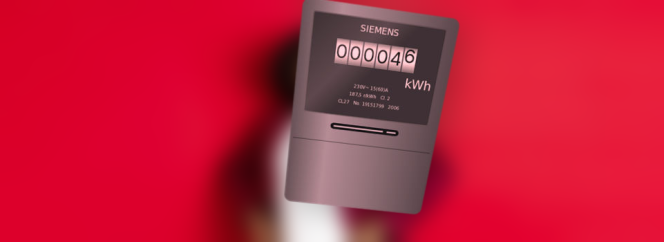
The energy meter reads **46** kWh
